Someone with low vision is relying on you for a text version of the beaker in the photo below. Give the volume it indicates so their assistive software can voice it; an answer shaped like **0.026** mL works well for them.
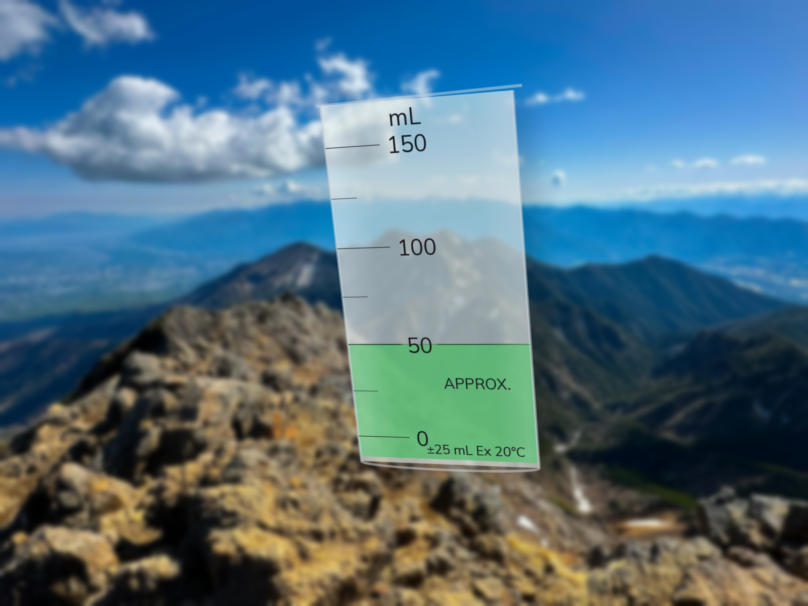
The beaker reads **50** mL
